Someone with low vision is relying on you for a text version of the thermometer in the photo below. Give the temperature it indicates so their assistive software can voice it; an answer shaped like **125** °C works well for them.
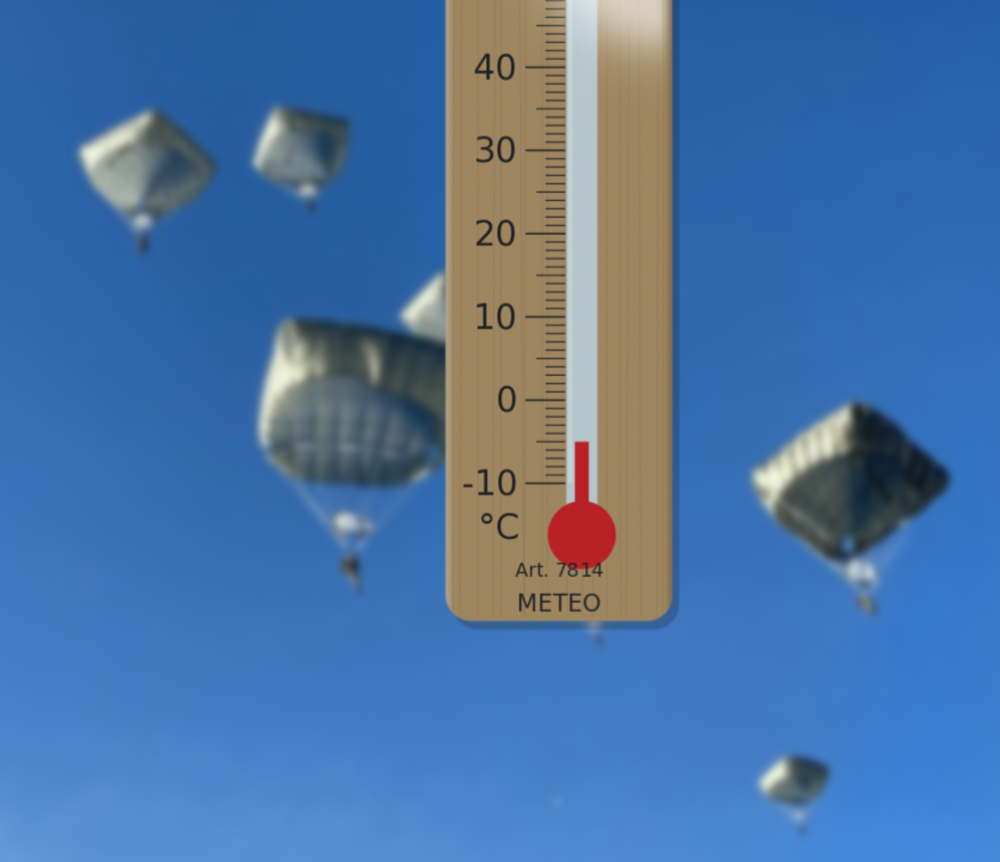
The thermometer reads **-5** °C
